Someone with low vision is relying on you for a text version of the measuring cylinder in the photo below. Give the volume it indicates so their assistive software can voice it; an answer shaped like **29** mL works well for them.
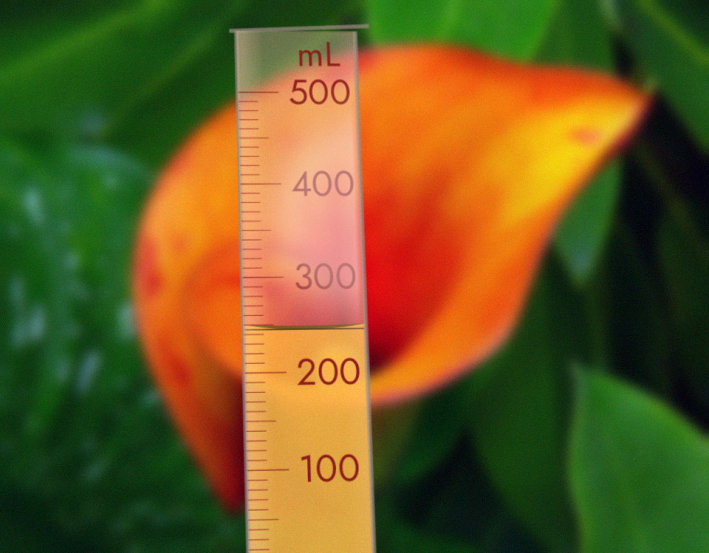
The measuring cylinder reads **245** mL
